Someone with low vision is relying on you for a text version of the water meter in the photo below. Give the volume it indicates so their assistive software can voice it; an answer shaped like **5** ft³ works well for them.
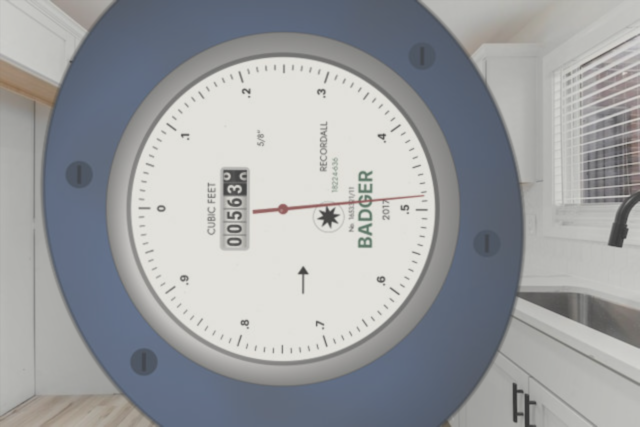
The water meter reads **5638.48** ft³
